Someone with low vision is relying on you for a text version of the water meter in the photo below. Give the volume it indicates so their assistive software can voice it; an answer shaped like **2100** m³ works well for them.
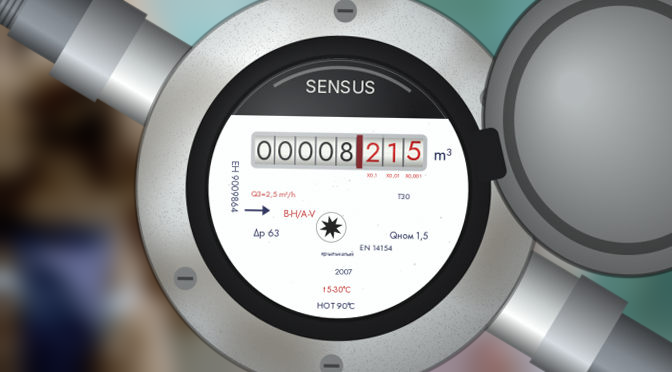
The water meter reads **8.215** m³
